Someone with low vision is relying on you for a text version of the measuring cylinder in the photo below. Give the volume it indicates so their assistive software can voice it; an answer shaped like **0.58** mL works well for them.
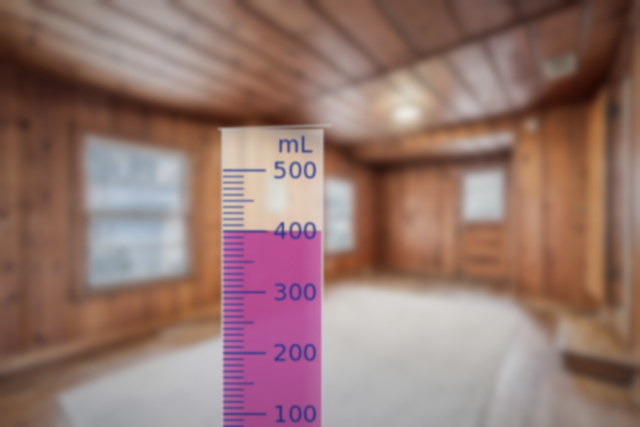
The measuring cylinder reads **400** mL
